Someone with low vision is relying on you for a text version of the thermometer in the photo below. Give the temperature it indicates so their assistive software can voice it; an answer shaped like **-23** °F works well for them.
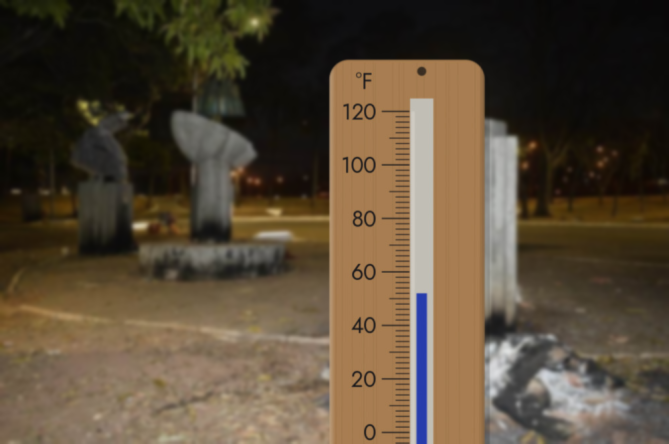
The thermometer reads **52** °F
